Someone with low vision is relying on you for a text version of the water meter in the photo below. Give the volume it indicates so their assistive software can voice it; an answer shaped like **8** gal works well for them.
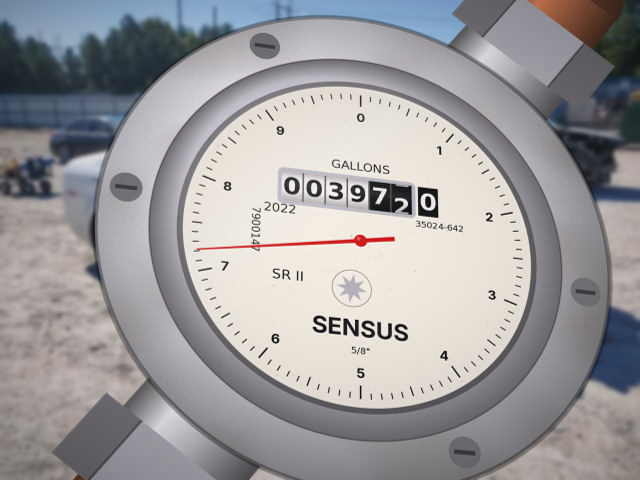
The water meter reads **39717.2** gal
